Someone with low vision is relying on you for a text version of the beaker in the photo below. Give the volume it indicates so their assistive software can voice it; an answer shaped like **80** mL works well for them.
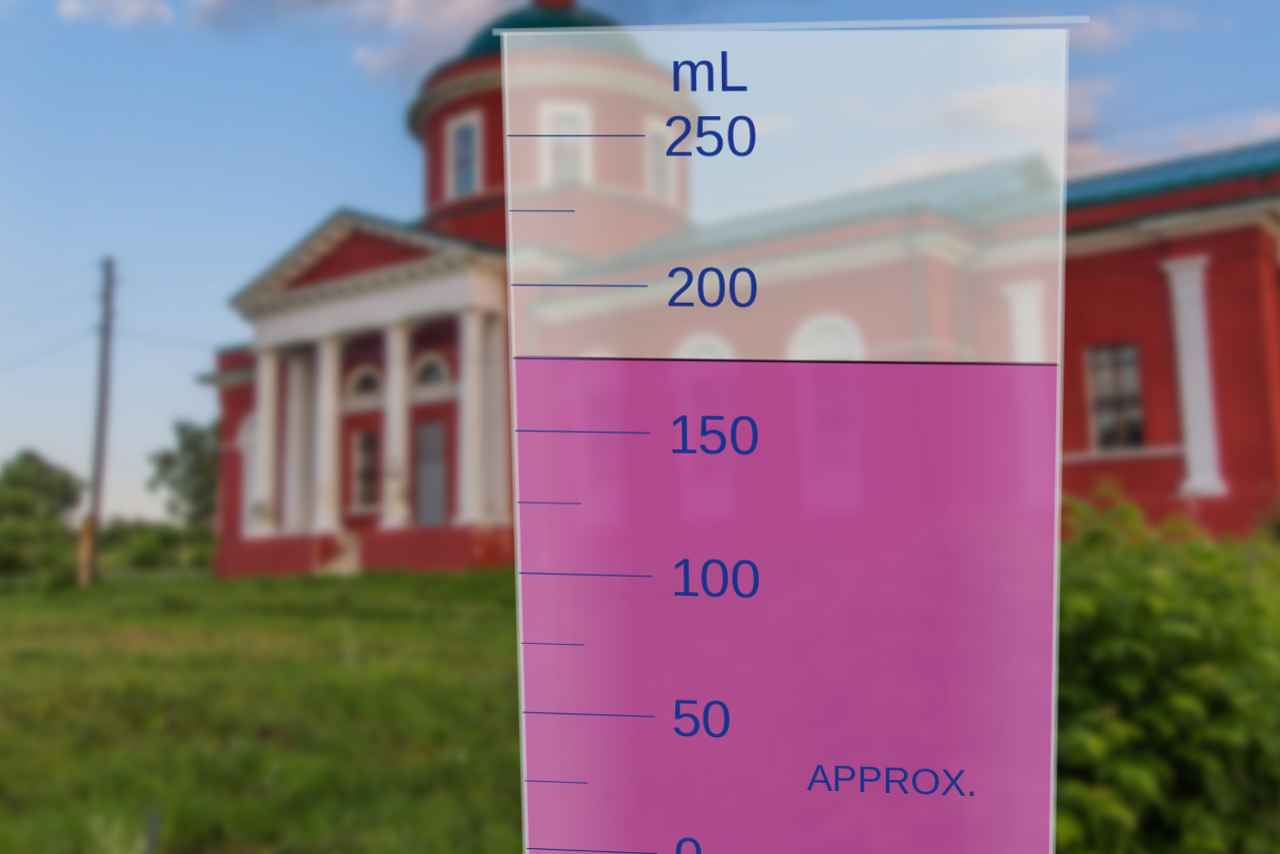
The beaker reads **175** mL
